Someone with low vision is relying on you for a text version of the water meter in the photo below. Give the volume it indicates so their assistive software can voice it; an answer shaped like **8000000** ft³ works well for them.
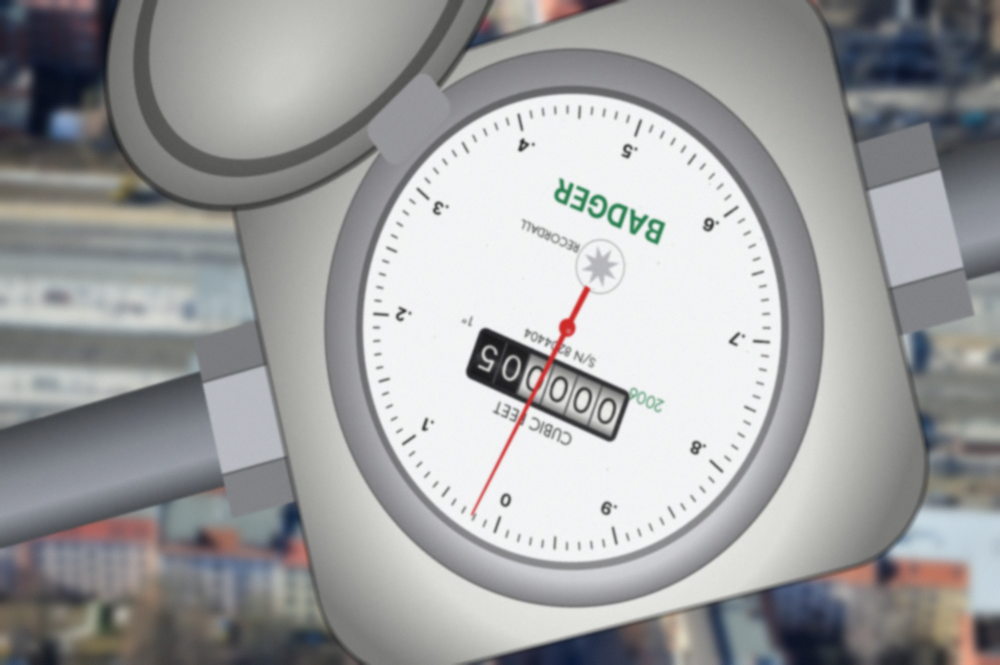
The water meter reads **5.02** ft³
